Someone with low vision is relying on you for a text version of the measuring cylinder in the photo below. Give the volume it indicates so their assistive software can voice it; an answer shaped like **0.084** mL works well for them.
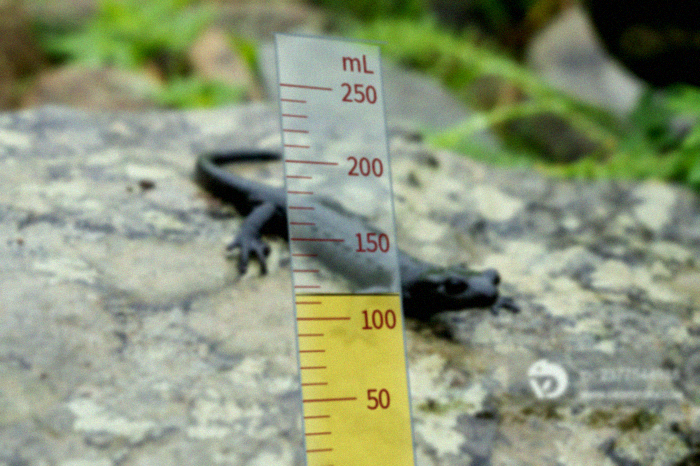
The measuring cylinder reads **115** mL
